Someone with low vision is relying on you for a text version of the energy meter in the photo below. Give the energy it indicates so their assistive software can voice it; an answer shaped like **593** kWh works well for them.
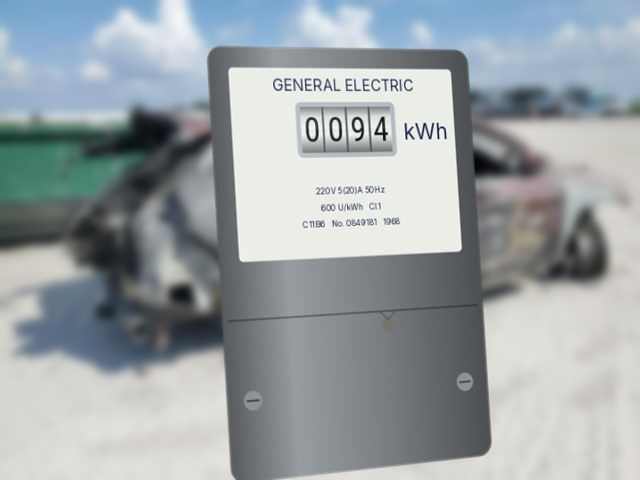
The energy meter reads **94** kWh
